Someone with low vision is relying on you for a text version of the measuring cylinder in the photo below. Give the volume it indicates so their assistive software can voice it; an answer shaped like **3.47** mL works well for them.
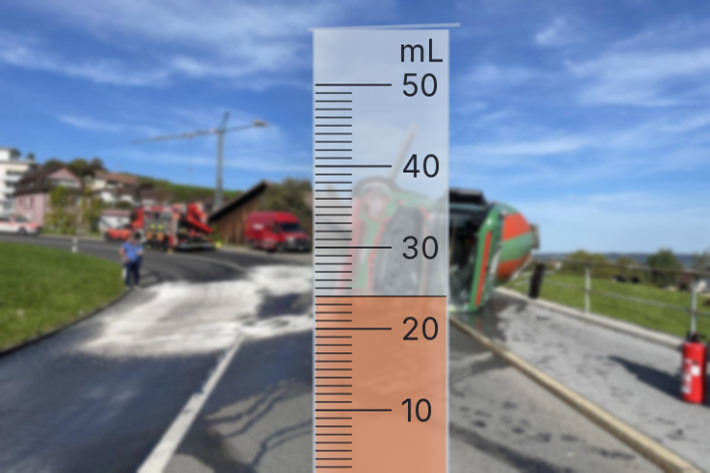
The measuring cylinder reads **24** mL
